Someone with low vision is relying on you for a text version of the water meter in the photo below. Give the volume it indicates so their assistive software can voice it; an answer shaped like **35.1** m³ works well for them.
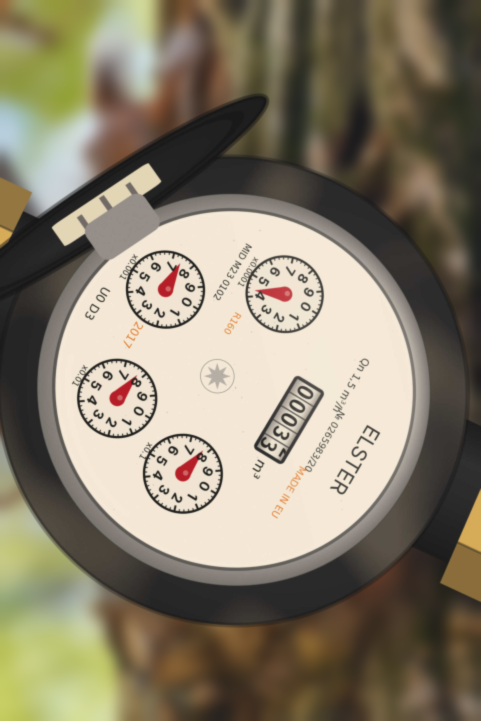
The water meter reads **32.7774** m³
